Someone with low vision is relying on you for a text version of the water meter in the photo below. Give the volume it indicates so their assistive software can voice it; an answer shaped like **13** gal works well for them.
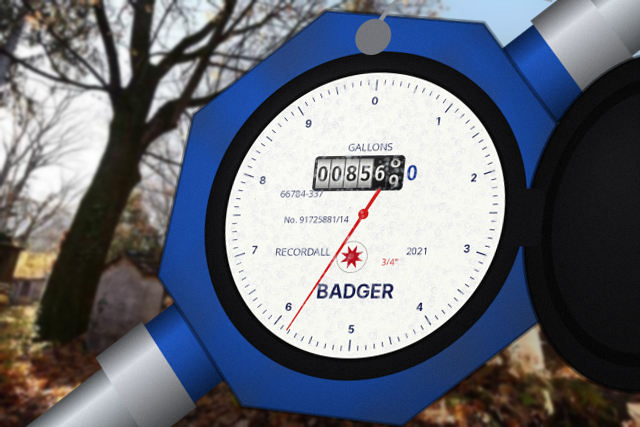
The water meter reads **85685.8** gal
